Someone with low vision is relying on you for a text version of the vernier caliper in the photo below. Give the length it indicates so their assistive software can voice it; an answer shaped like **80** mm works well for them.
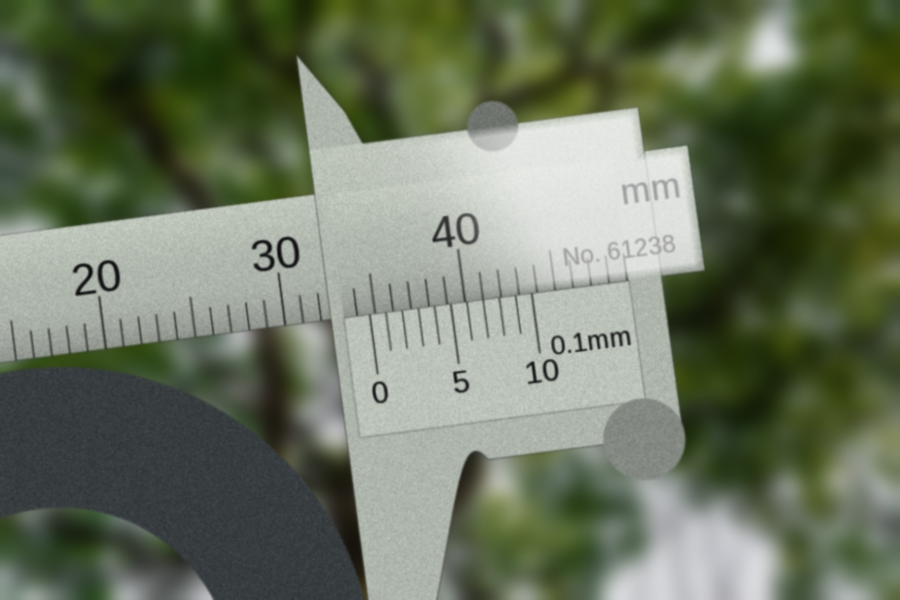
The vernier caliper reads **34.7** mm
